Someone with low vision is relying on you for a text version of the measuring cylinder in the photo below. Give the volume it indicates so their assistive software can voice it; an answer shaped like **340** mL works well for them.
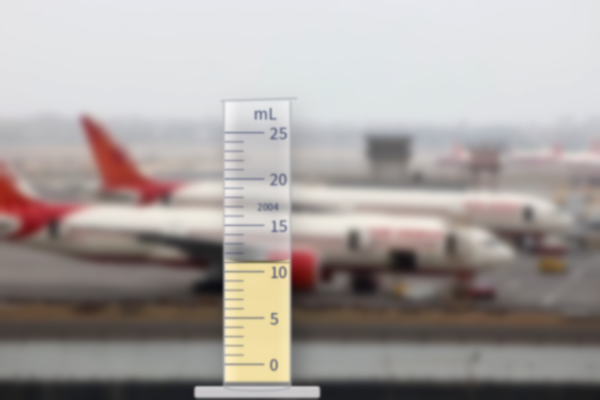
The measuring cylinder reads **11** mL
